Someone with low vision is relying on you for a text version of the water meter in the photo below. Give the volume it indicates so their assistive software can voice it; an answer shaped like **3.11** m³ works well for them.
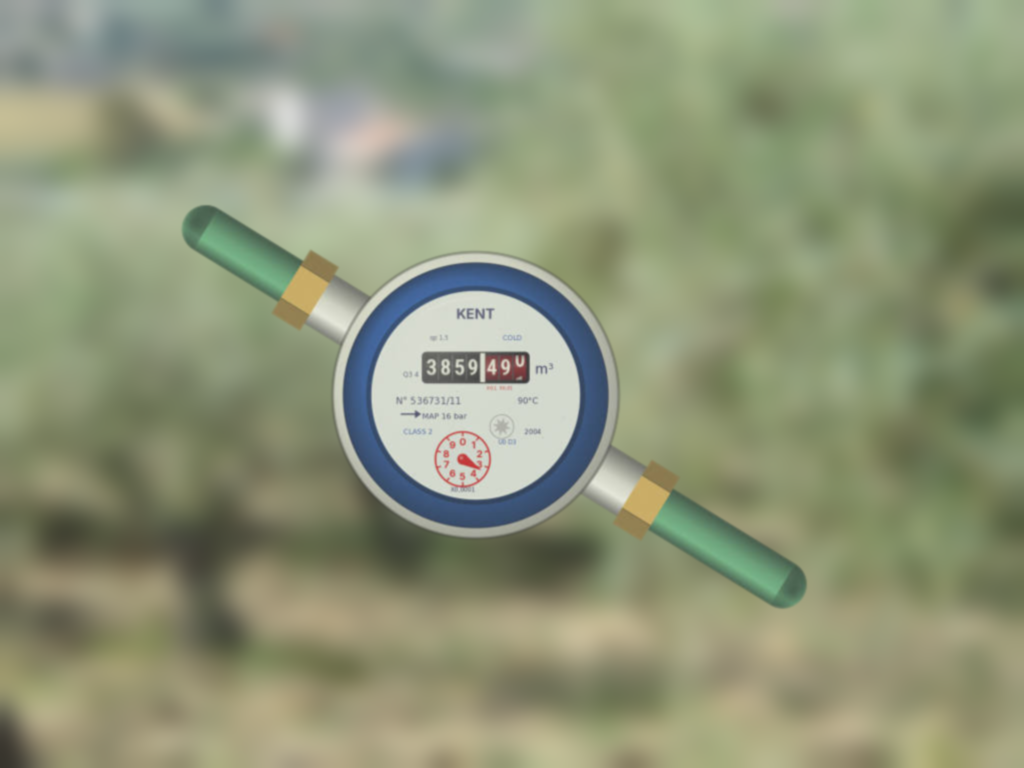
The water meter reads **3859.4903** m³
